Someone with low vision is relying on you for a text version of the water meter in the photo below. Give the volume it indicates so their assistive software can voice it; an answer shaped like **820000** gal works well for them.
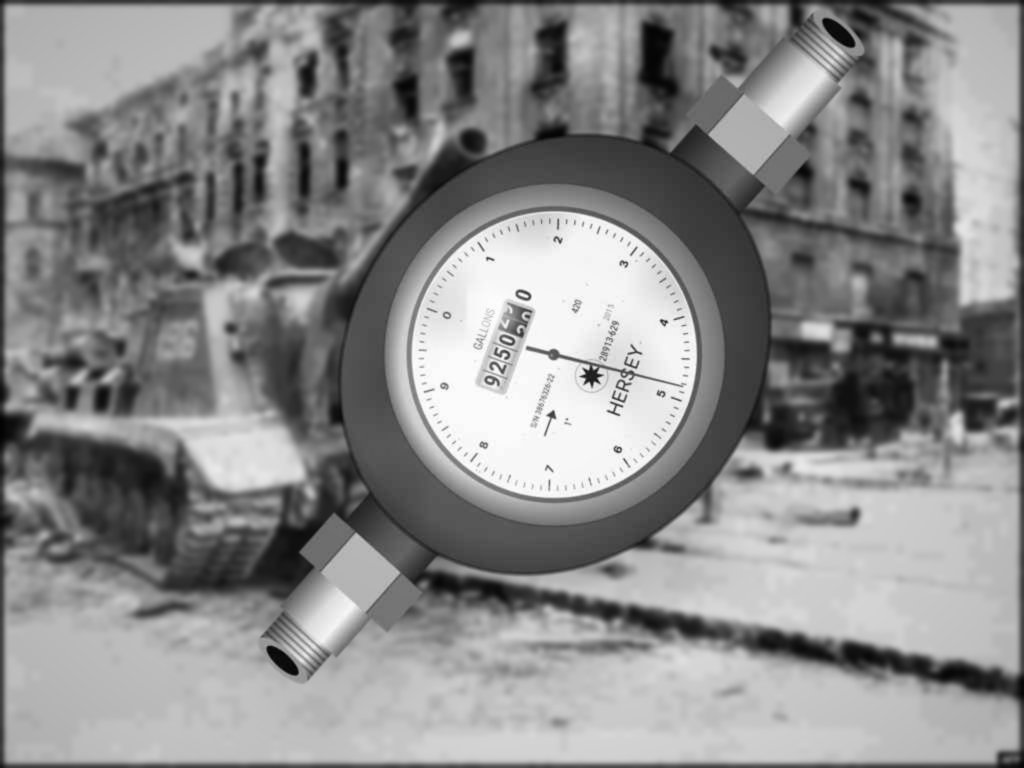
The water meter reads **9250294.8** gal
